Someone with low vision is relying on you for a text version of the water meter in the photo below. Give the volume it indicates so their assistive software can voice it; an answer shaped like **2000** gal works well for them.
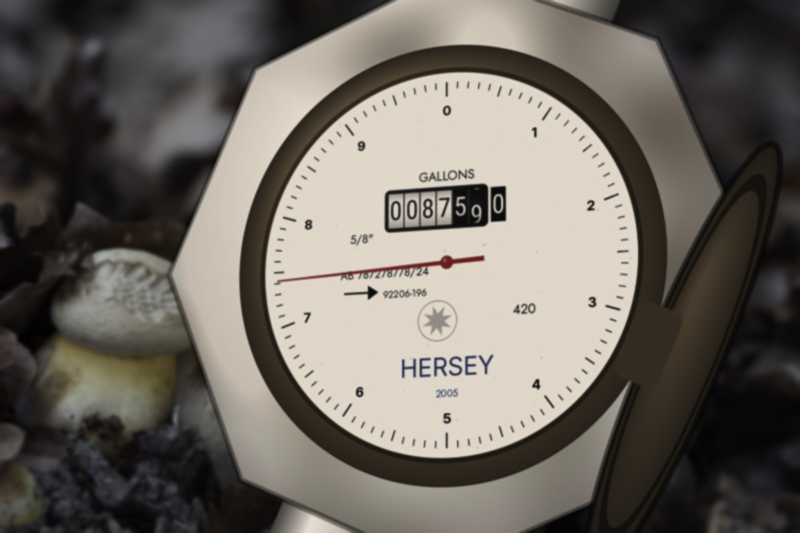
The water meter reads **87587.4** gal
